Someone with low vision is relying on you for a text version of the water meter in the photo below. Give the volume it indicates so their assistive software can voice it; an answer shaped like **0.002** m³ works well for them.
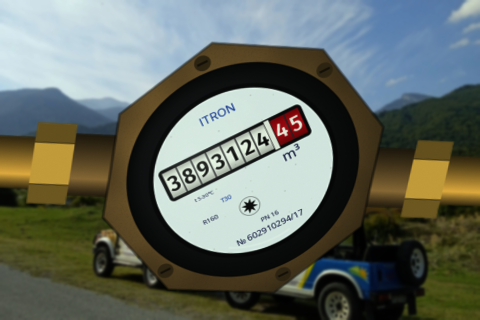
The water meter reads **3893124.45** m³
